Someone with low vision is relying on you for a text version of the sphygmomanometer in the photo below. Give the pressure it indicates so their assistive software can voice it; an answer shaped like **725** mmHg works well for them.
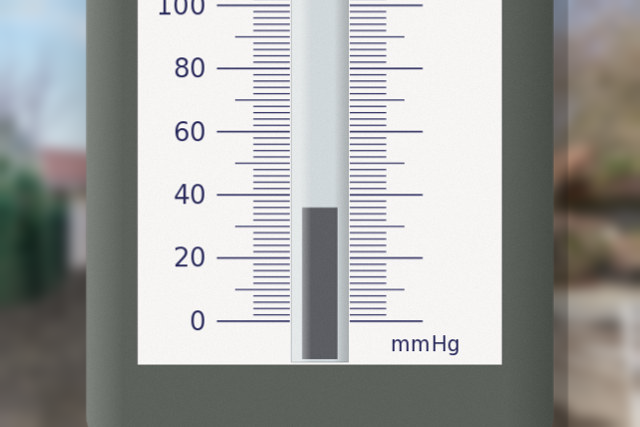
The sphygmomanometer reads **36** mmHg
